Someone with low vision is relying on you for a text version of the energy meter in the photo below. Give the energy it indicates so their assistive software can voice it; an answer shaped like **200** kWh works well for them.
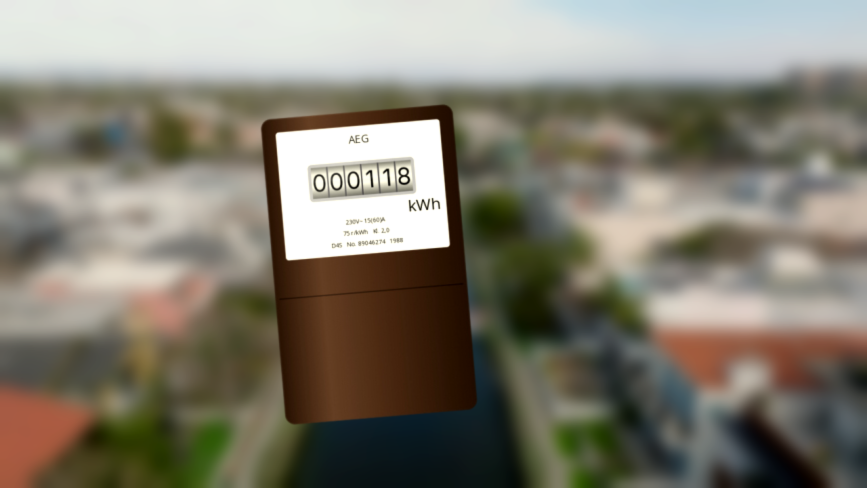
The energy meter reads **118** kWh
